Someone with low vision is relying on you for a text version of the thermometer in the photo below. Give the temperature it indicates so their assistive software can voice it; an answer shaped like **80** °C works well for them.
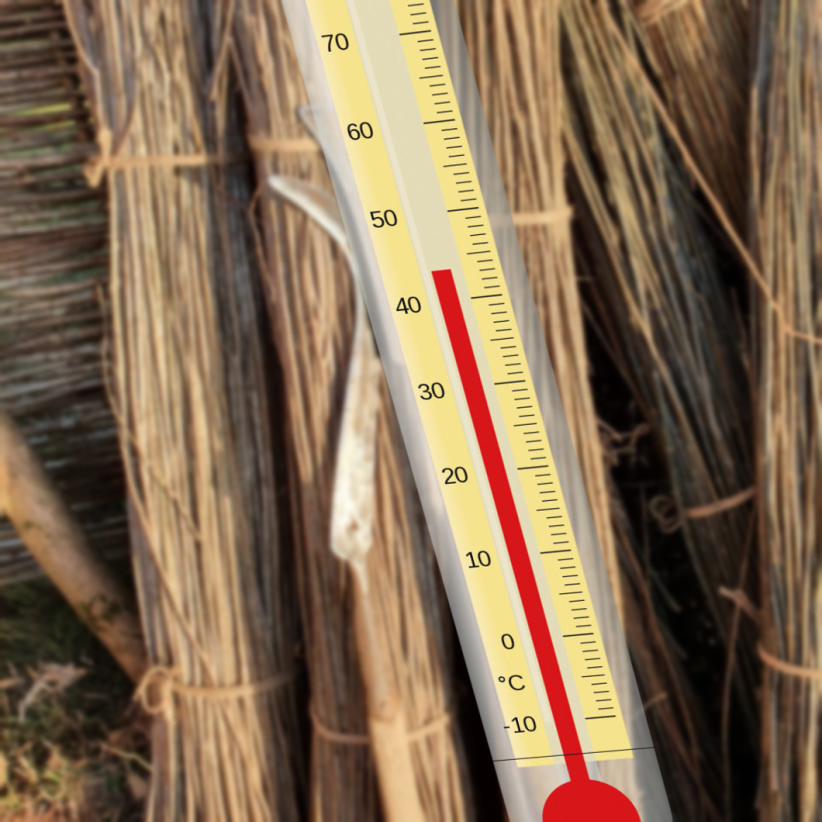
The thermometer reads **43.5** °C
